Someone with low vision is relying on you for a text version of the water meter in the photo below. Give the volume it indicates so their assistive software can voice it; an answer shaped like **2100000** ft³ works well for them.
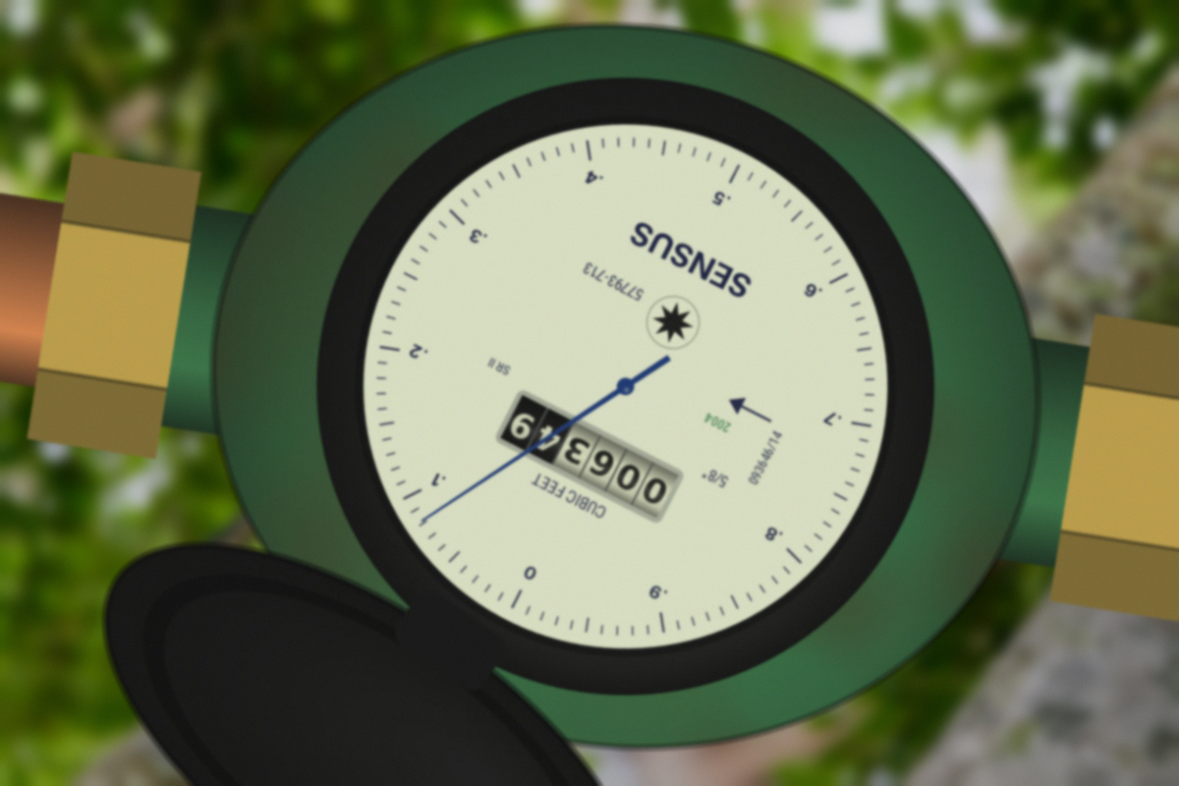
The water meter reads **6349.08** ft³
